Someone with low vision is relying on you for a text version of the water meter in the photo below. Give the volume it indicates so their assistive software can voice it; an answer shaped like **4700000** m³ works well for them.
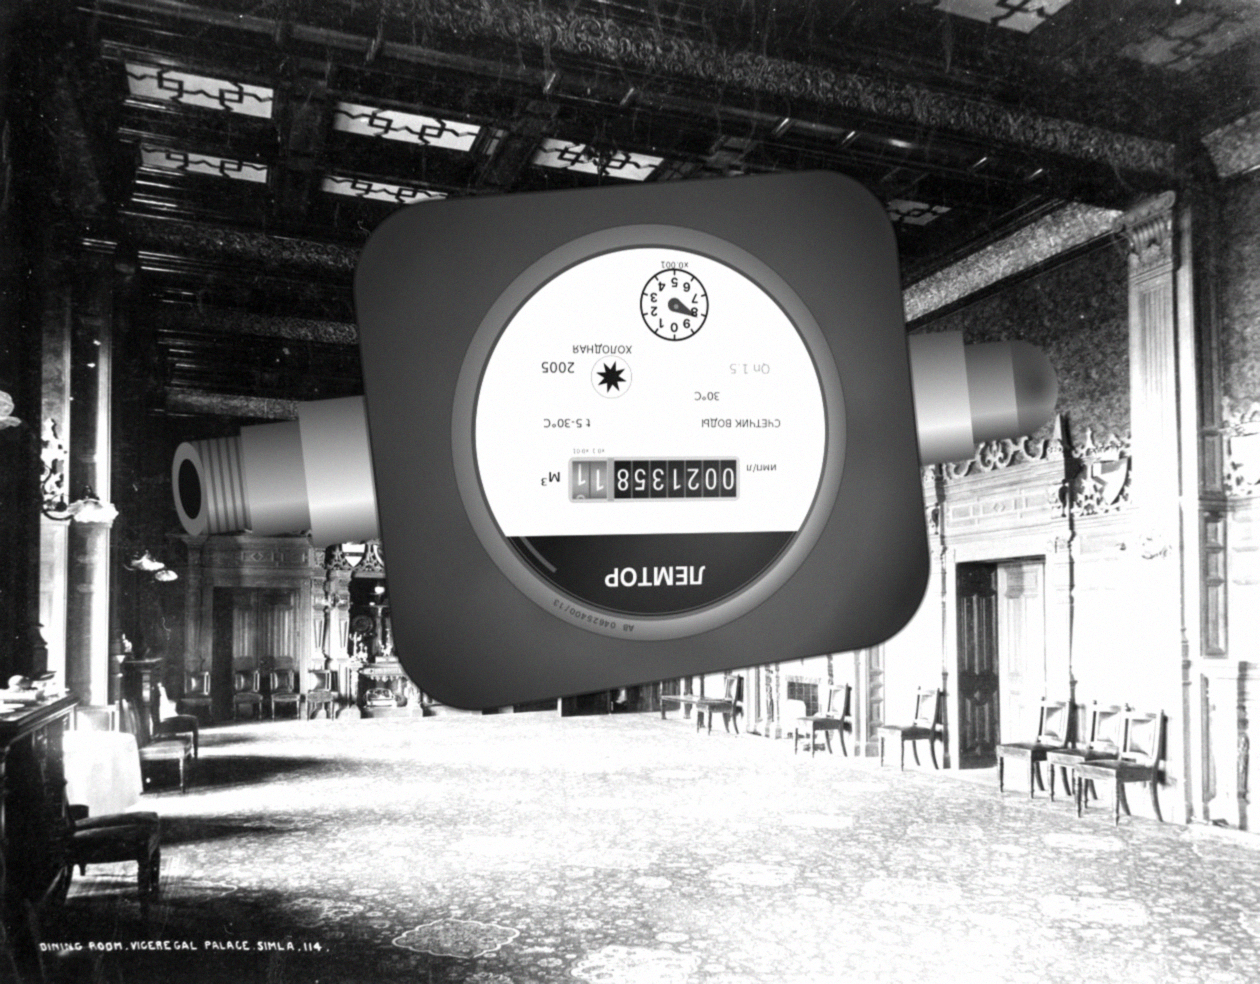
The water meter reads **21358.108** m³
